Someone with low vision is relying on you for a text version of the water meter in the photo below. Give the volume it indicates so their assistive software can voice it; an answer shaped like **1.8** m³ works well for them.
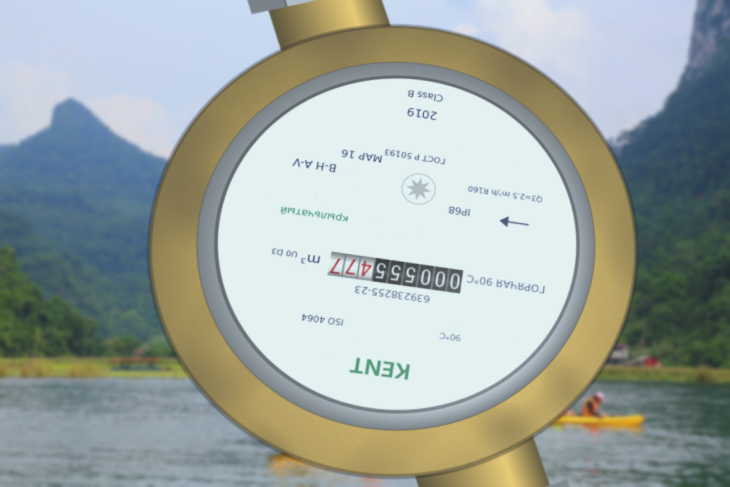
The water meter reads **555.477** m³
